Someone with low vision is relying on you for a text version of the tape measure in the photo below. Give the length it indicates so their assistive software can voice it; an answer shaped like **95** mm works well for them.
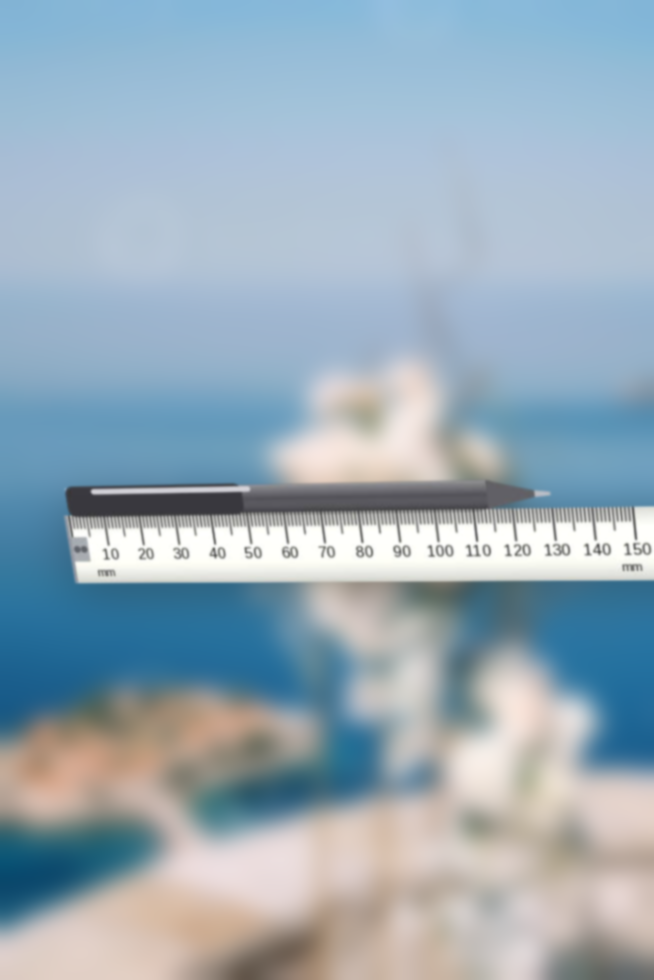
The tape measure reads **130** mm
